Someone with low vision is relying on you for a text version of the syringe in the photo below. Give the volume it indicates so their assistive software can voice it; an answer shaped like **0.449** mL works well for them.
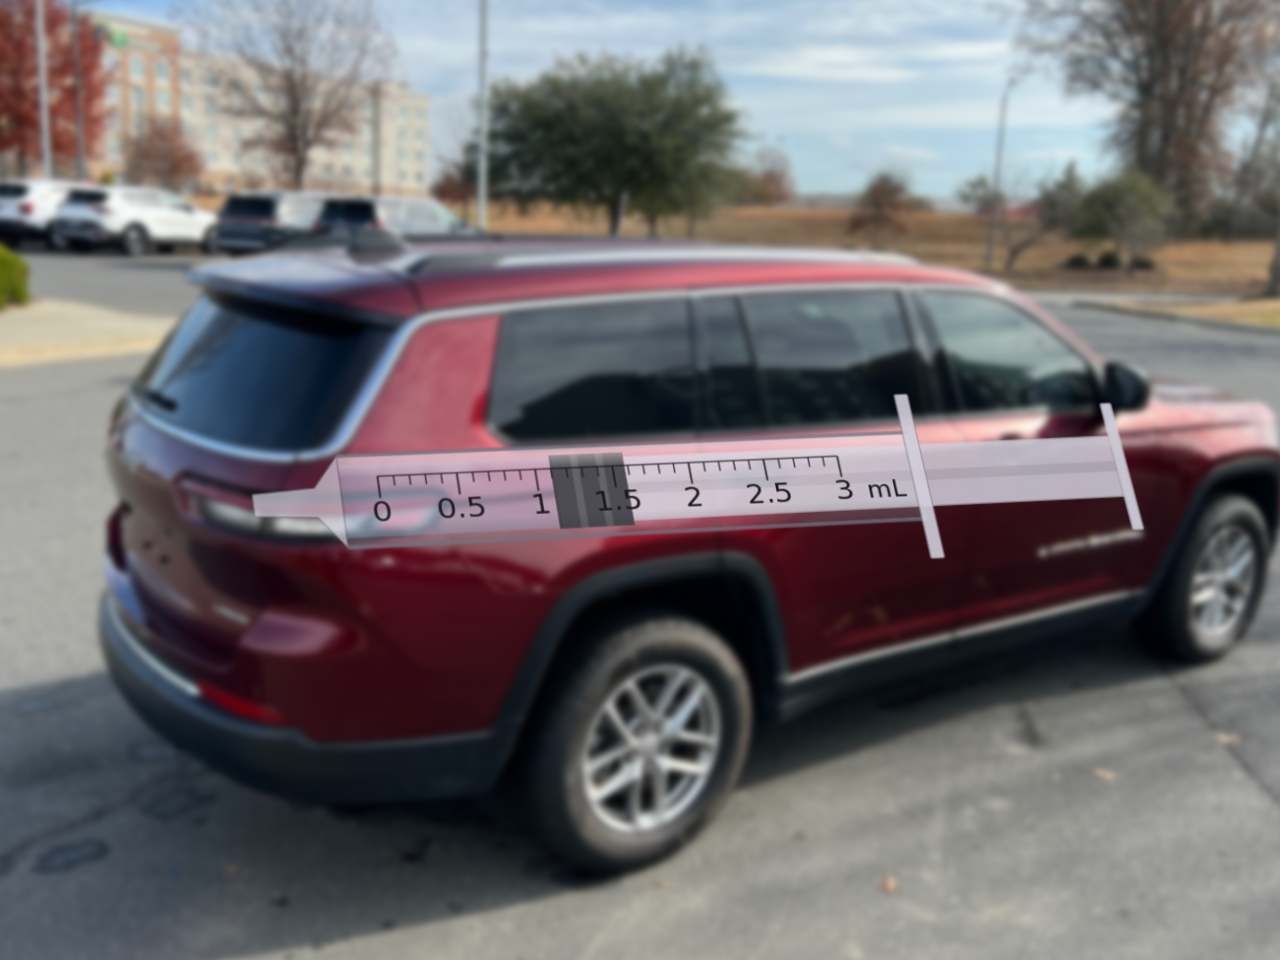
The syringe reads **1.1** mL
